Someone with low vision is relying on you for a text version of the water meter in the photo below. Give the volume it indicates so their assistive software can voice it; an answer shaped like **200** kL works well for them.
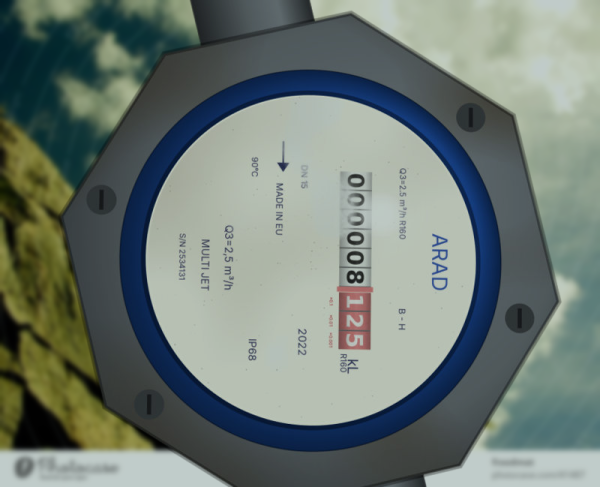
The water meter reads **8.125** kL
